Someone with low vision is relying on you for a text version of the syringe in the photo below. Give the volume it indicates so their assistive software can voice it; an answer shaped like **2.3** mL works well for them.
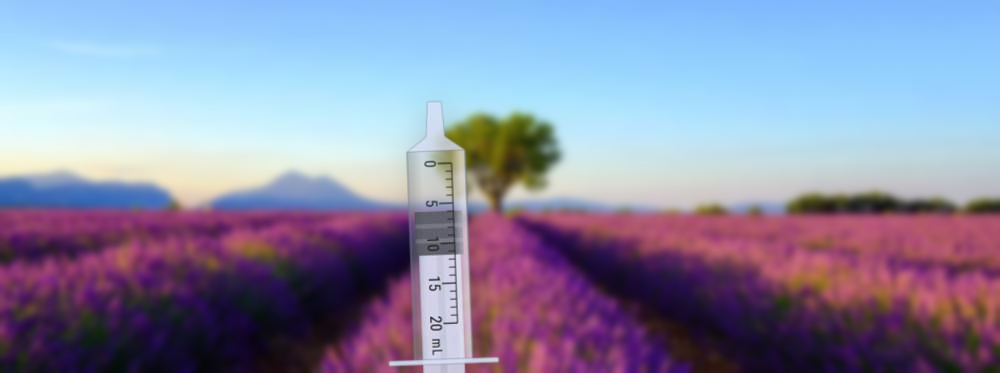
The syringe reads **6** mL
